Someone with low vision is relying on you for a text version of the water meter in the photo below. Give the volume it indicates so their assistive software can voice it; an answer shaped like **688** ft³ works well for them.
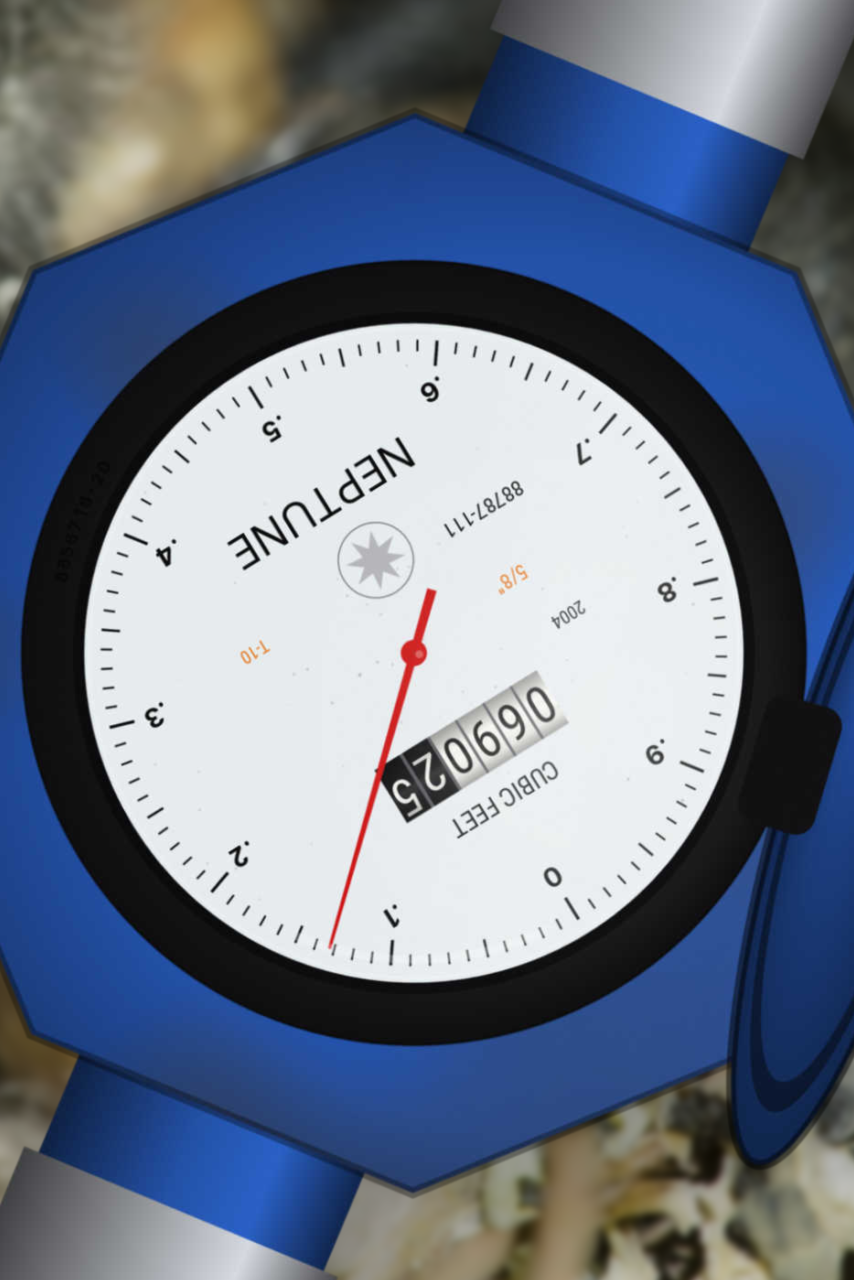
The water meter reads **69025.13** ft³
